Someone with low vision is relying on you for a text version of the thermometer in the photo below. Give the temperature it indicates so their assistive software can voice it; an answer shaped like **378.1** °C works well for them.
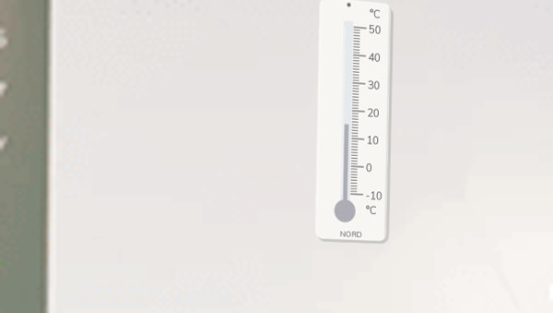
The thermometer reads **15** °C
